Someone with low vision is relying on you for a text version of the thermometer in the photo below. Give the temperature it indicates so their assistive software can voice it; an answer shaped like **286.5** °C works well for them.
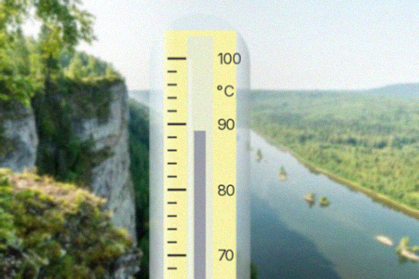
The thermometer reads **89** °C
